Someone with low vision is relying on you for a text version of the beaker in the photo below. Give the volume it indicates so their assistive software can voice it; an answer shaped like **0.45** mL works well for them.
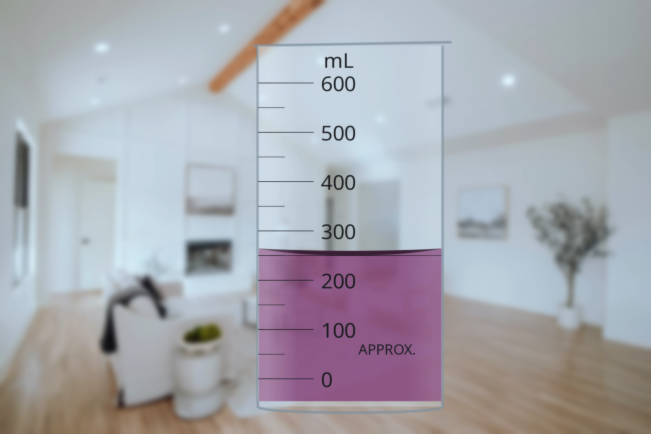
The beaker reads **250** mL
